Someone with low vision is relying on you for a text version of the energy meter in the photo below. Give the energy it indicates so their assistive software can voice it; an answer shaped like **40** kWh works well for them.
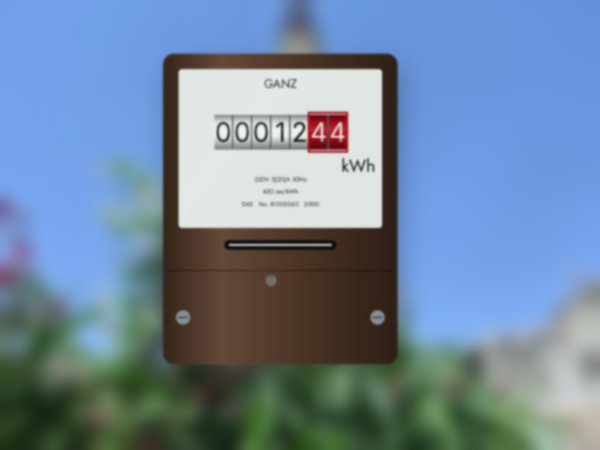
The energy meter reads **12.44** kWh
